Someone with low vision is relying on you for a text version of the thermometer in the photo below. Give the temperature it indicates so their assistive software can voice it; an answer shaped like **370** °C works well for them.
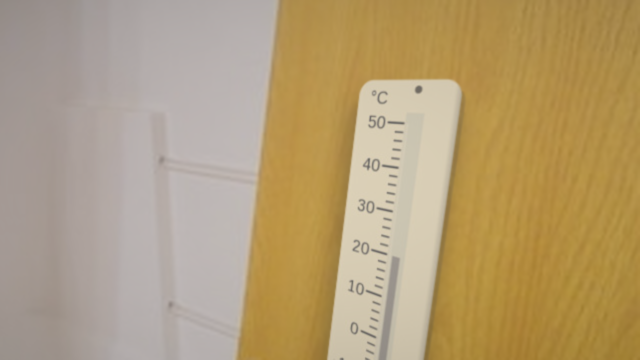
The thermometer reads **20** °C
